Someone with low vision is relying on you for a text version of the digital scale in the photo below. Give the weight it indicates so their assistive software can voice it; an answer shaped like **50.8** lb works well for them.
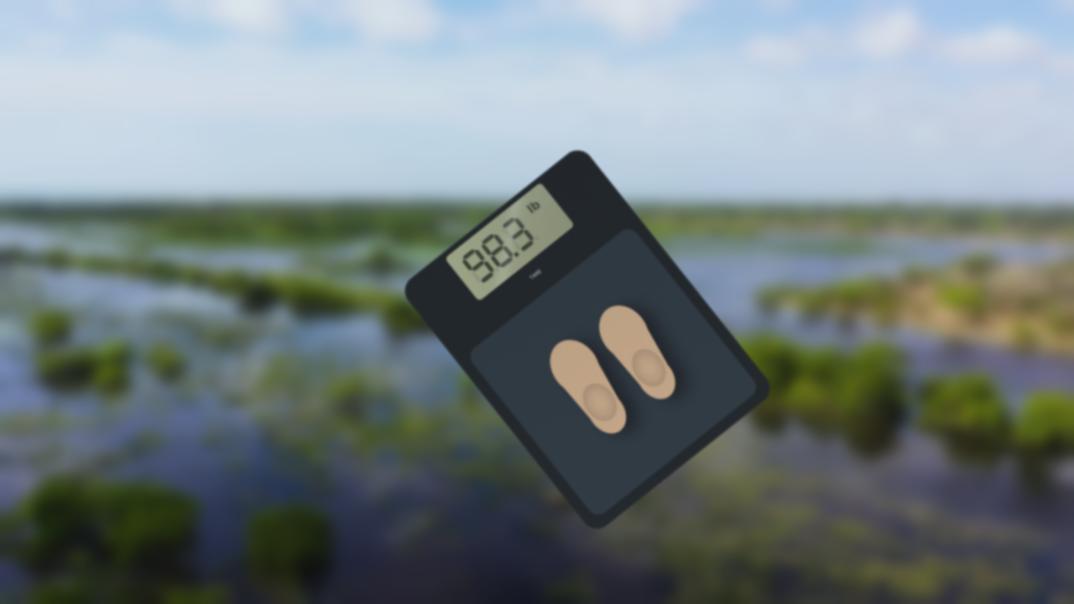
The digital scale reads **98.3** lb
